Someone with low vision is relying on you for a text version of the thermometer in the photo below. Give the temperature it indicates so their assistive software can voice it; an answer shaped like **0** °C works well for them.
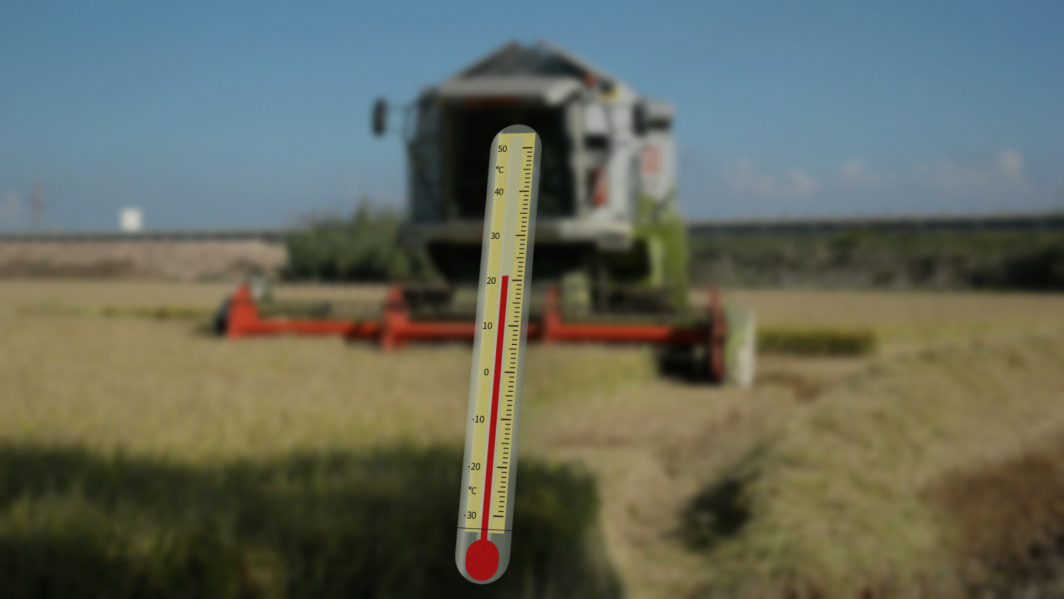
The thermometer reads **21** °C
